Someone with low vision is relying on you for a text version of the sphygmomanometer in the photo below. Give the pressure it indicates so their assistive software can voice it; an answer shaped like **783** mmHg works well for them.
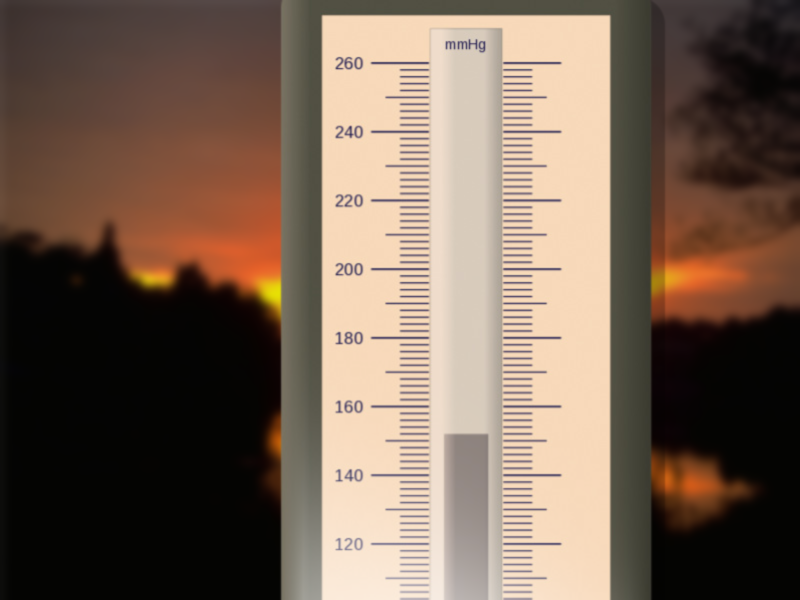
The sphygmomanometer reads **152** mmHg
